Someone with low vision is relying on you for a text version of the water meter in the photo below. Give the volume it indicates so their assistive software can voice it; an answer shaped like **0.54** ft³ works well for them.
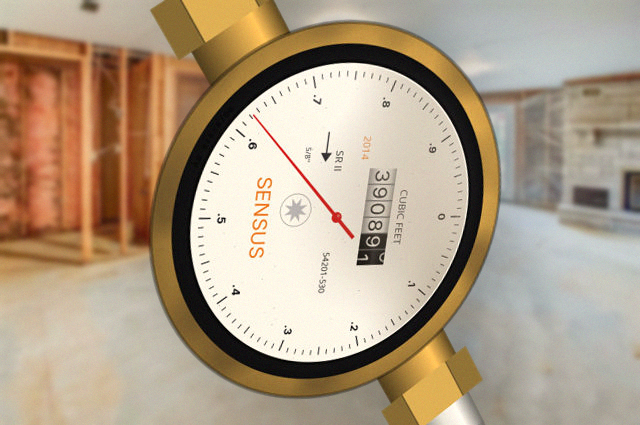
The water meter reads **390890.62** ft³
